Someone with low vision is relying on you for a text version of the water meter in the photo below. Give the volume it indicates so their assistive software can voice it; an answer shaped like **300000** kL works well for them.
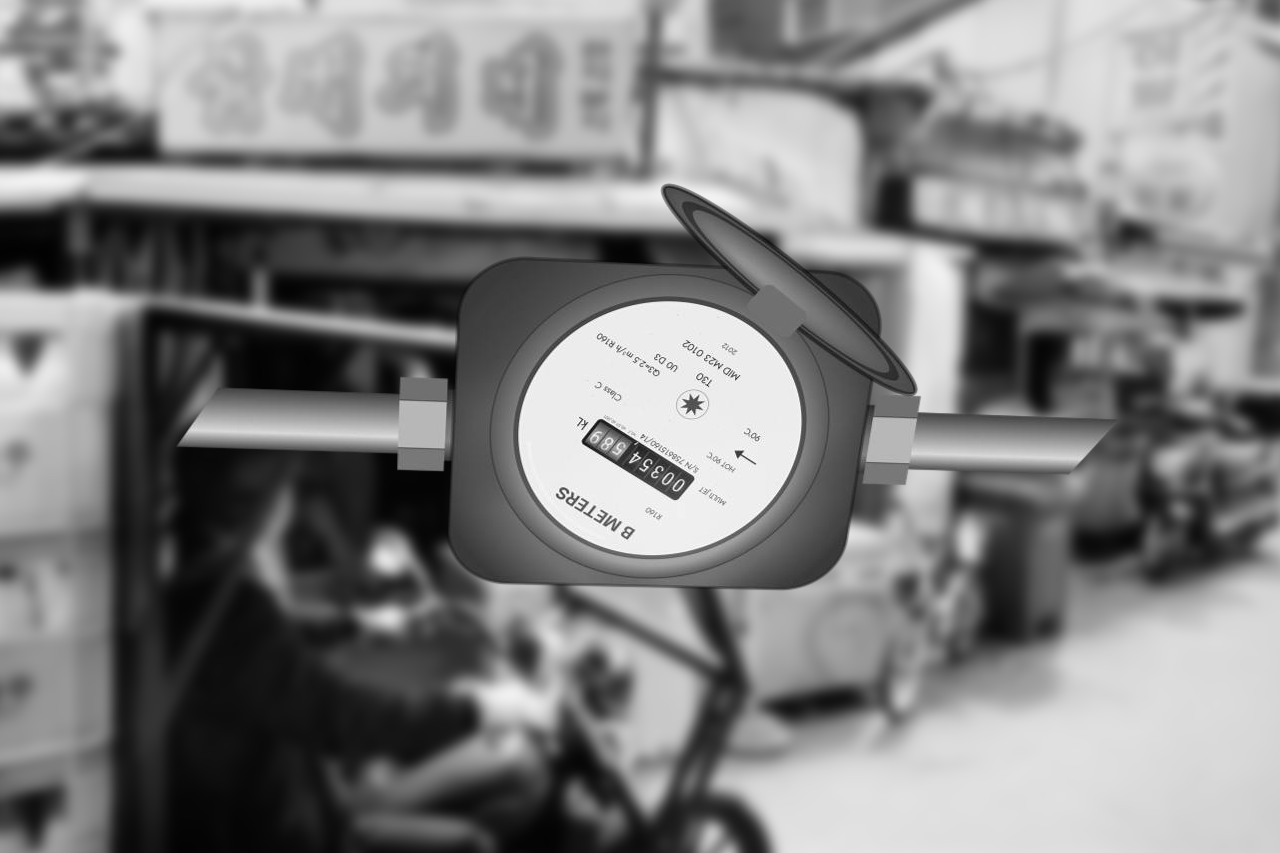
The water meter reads **354.589** kL
